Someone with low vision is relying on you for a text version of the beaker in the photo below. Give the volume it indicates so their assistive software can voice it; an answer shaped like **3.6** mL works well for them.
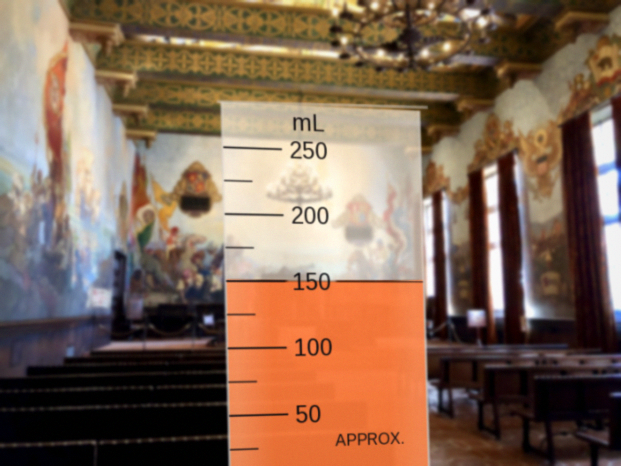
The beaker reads **150** mL
